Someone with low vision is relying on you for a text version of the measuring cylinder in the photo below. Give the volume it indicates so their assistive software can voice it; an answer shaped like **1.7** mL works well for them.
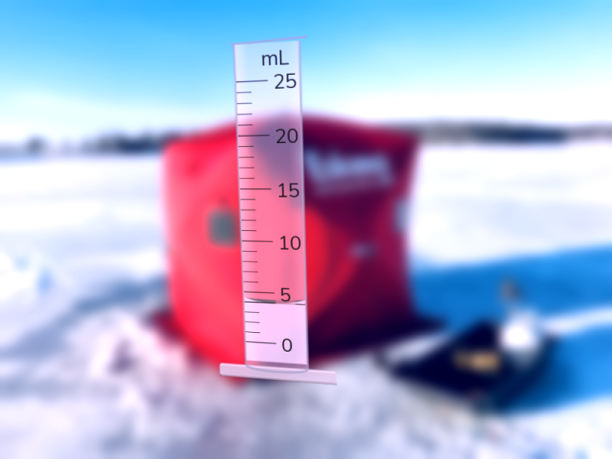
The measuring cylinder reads **4** mL
